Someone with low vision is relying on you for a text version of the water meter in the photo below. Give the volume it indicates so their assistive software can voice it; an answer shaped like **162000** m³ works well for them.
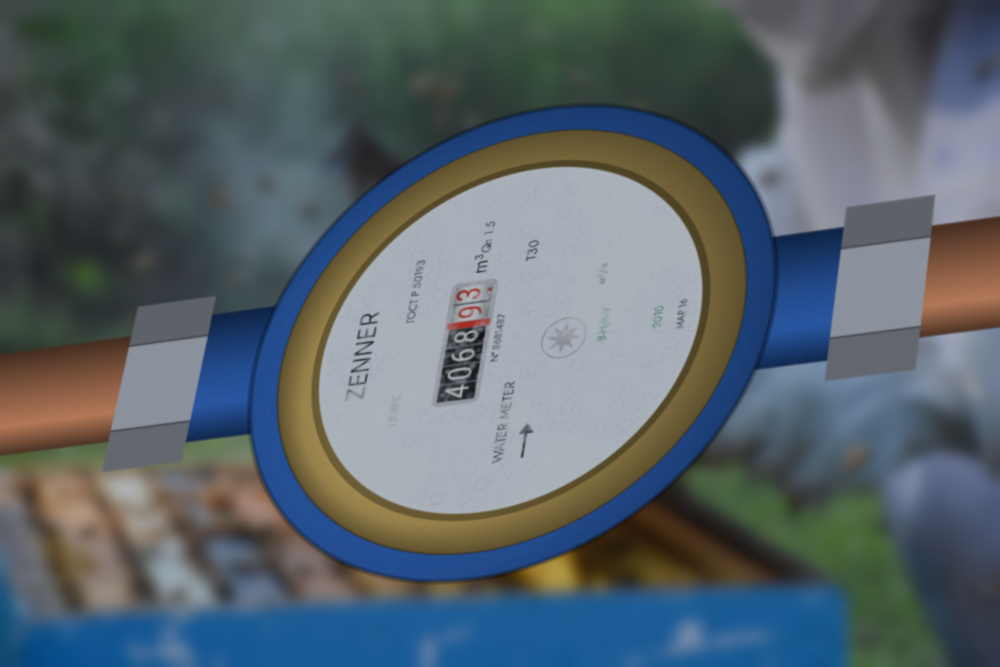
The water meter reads **4068.93** m³
